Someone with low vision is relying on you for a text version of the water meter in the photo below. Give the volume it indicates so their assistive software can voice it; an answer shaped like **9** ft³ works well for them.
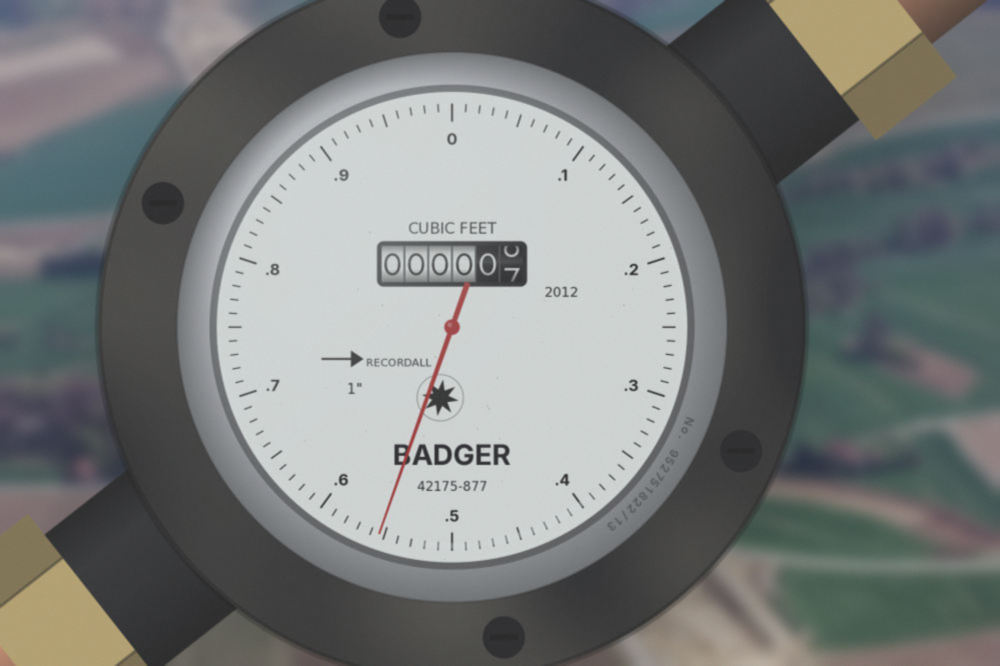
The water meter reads **6.55** ft³
